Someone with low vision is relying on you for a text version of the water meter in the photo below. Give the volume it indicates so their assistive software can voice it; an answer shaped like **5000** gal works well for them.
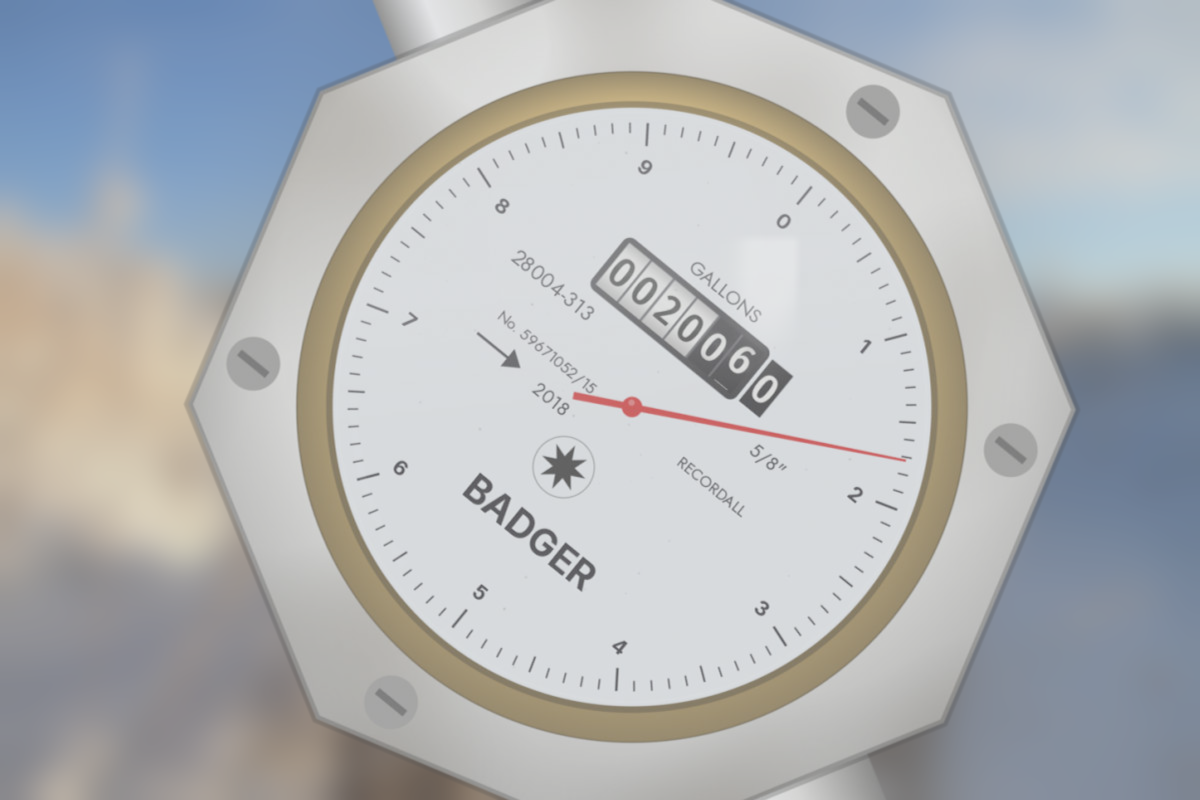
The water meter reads **20061.7** gal
